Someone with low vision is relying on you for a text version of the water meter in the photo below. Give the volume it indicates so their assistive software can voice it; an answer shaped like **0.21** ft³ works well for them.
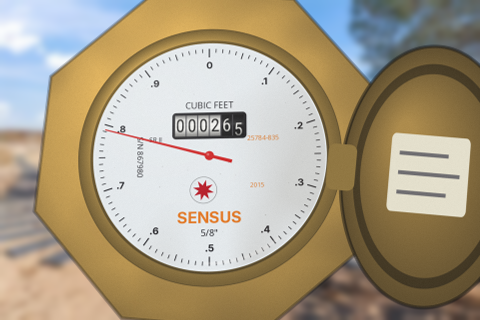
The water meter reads **264.79** ft³
